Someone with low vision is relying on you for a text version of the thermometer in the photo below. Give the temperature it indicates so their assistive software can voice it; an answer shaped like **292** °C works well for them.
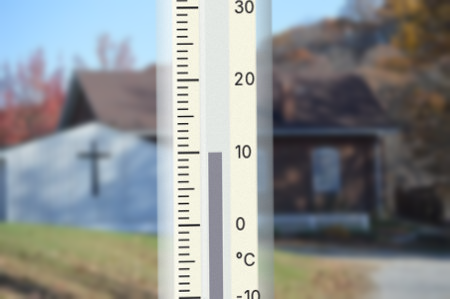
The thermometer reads **10** °C
